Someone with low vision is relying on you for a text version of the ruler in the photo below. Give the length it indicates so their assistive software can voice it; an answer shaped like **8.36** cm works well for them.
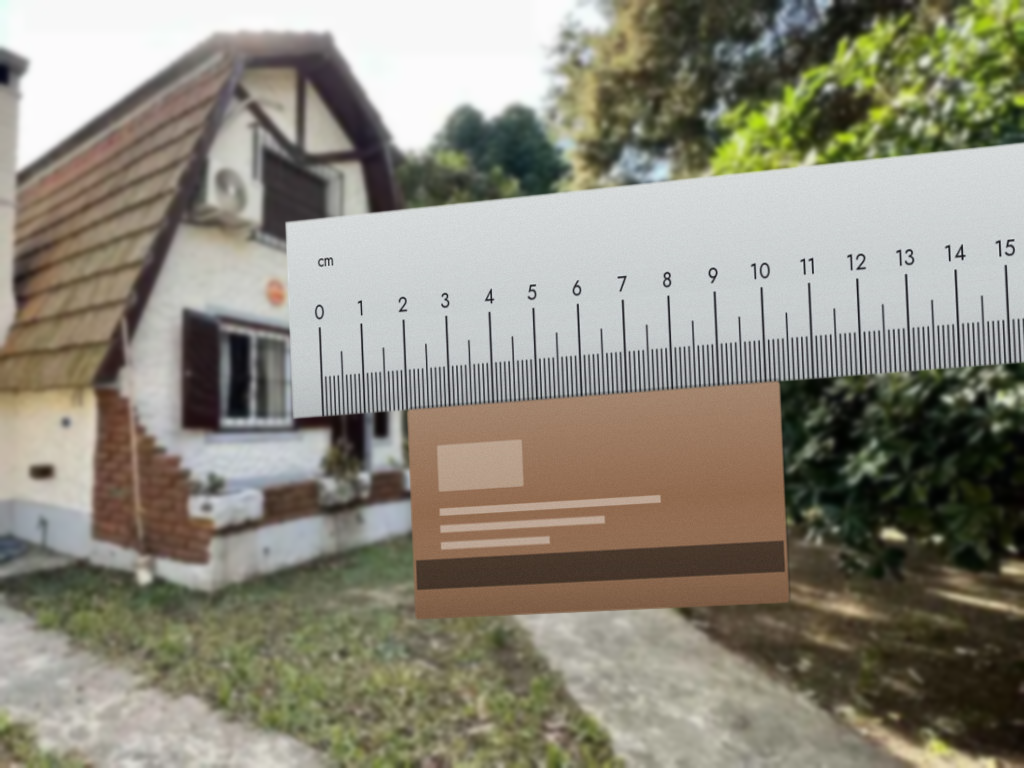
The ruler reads **8.3** cm
